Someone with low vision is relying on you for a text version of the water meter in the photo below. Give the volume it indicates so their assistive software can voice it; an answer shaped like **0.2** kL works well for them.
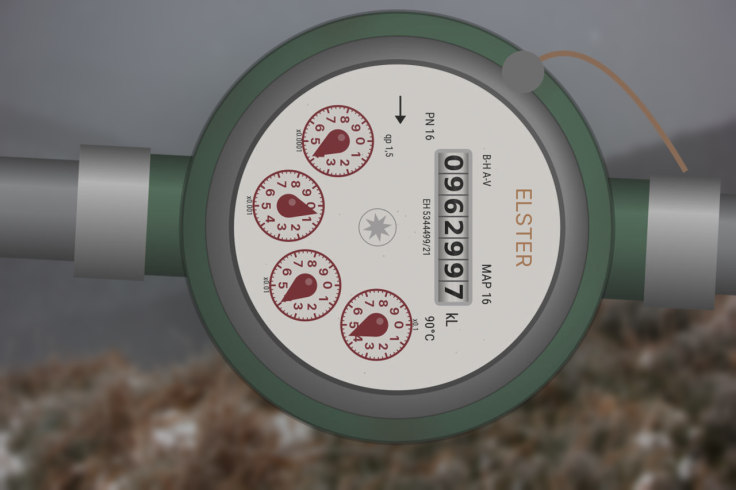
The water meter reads **962997.4404** kL
